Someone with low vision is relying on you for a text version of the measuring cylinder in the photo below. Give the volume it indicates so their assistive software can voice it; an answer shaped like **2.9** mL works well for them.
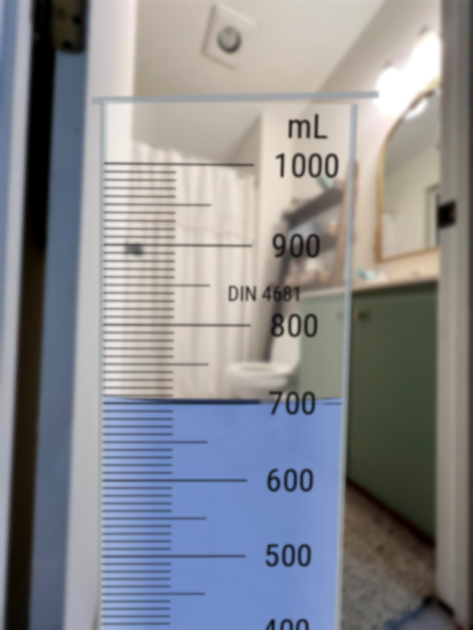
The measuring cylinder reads **700** mL
